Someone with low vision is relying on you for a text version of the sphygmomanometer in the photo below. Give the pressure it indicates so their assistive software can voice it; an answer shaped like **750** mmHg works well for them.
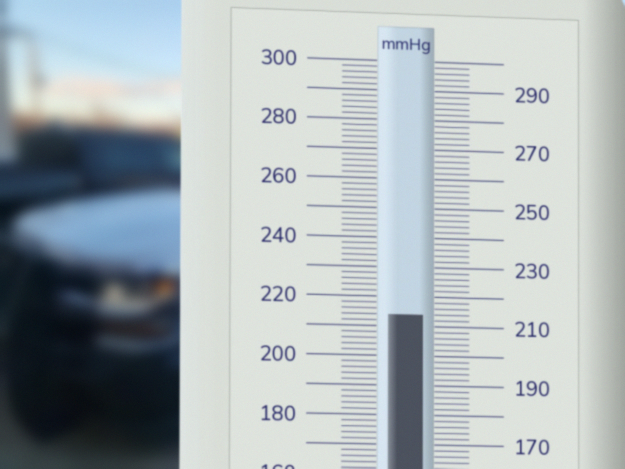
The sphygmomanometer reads **214** mmHg
